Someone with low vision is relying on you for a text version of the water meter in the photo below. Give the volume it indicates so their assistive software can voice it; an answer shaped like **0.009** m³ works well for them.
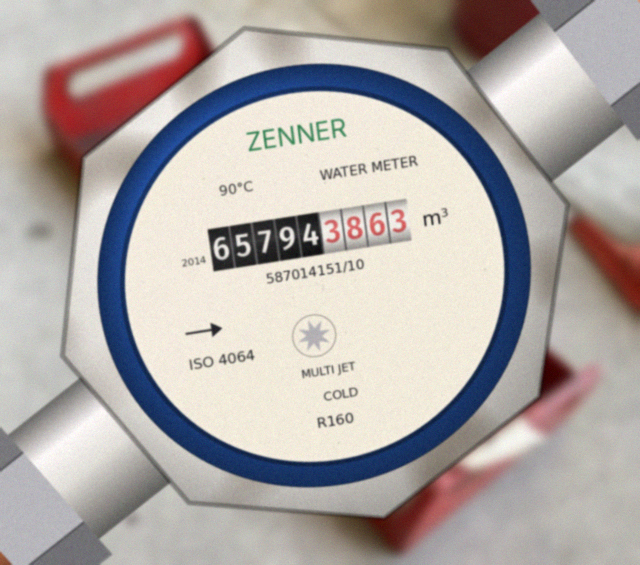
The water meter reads **65794.3863** m³
